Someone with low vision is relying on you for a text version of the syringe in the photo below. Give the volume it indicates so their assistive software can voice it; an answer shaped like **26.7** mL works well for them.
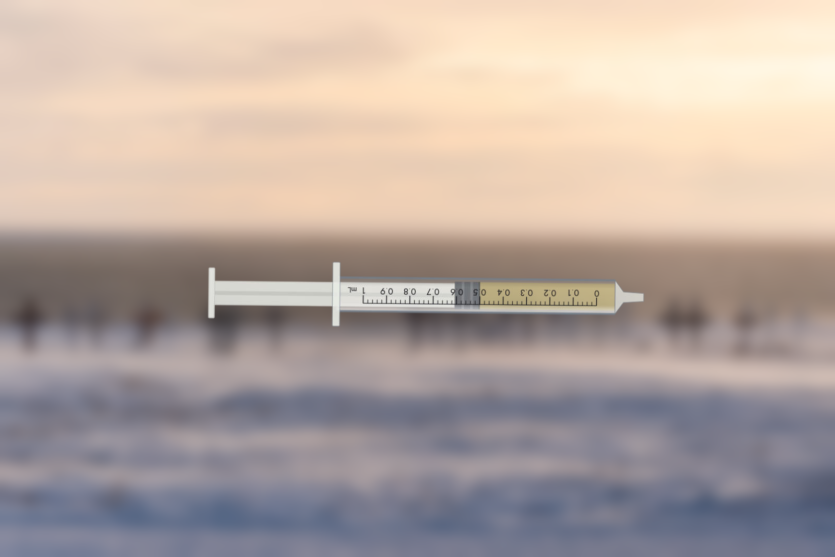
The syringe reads **0.5** mL
